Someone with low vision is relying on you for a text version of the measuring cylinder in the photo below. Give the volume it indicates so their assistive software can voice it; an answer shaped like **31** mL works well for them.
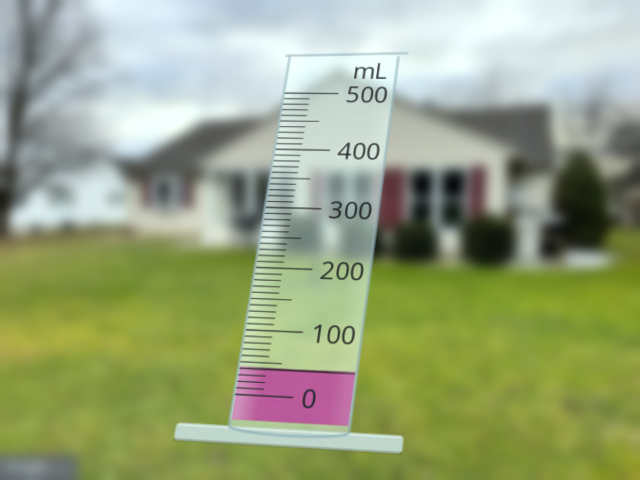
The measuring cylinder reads **40** mL
